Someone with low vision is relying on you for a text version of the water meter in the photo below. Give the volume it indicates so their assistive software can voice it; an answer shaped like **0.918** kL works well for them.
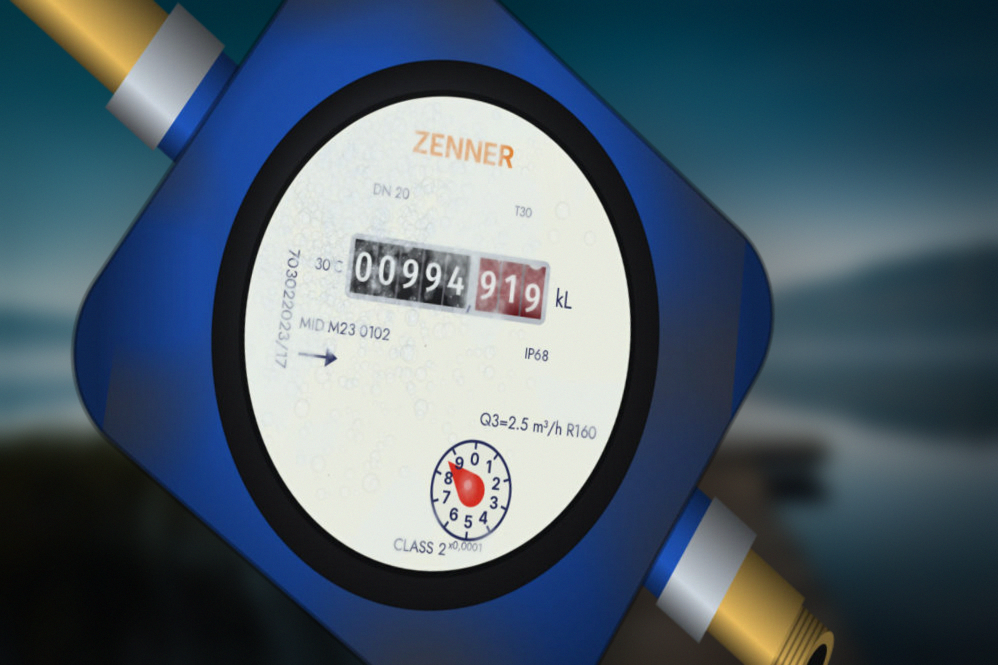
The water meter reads **994.9188** kL
